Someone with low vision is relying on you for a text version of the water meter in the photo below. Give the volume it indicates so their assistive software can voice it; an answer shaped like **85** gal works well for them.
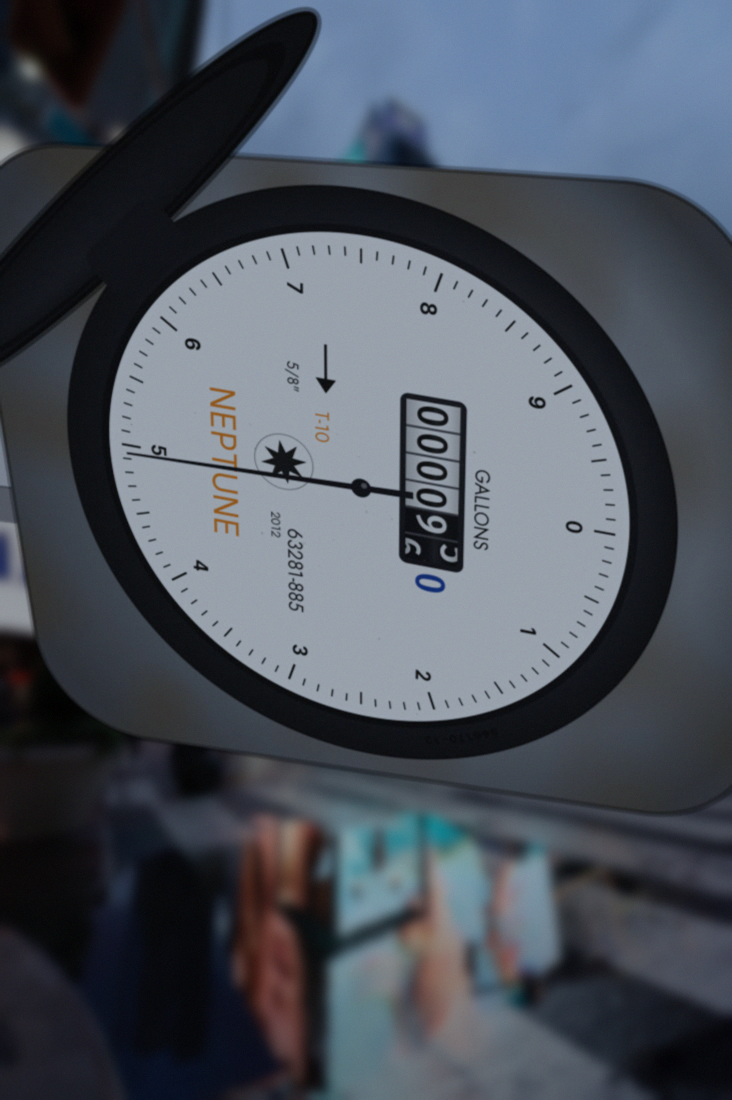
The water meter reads **954.9** gal
